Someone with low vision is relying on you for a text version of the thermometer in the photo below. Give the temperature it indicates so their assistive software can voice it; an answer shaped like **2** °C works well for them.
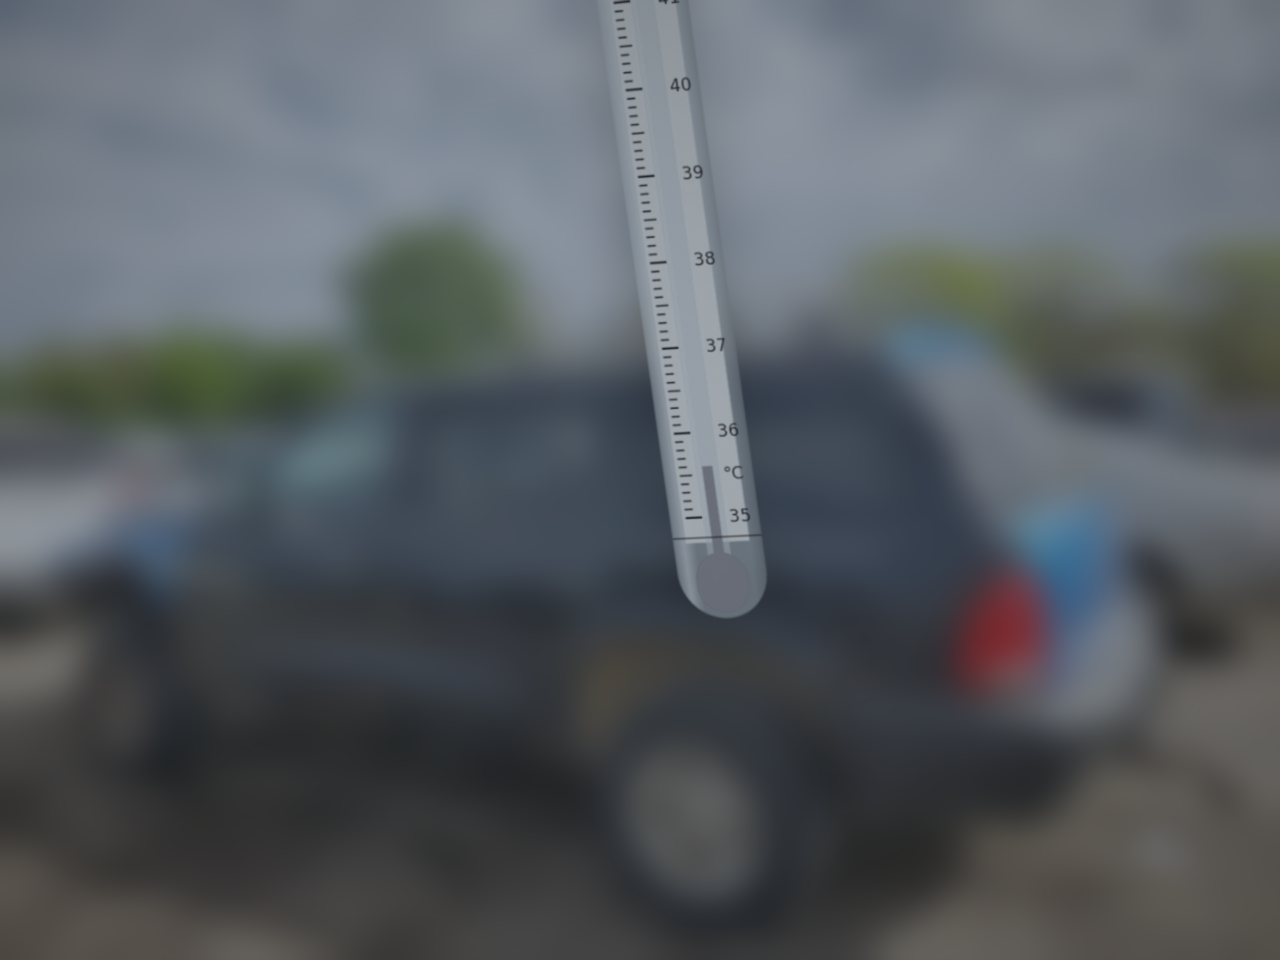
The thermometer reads **35.6** °C
